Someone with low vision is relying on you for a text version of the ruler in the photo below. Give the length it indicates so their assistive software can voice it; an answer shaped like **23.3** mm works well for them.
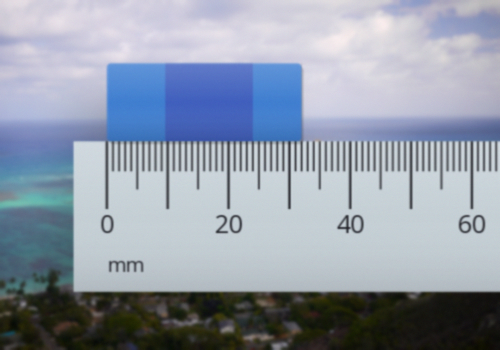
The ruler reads **32** mm
